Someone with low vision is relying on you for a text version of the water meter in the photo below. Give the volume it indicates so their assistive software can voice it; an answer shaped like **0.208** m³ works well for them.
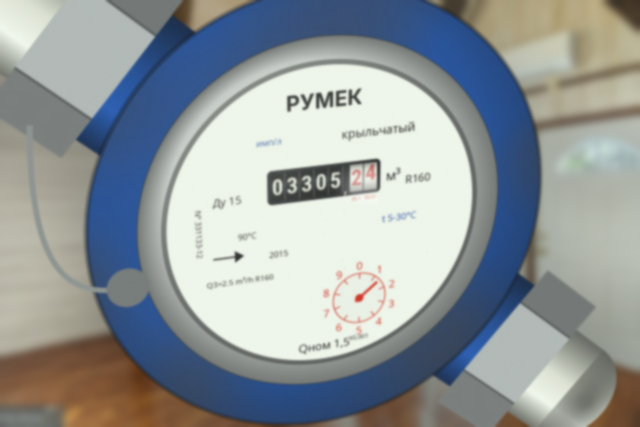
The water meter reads **3305.241** m³
